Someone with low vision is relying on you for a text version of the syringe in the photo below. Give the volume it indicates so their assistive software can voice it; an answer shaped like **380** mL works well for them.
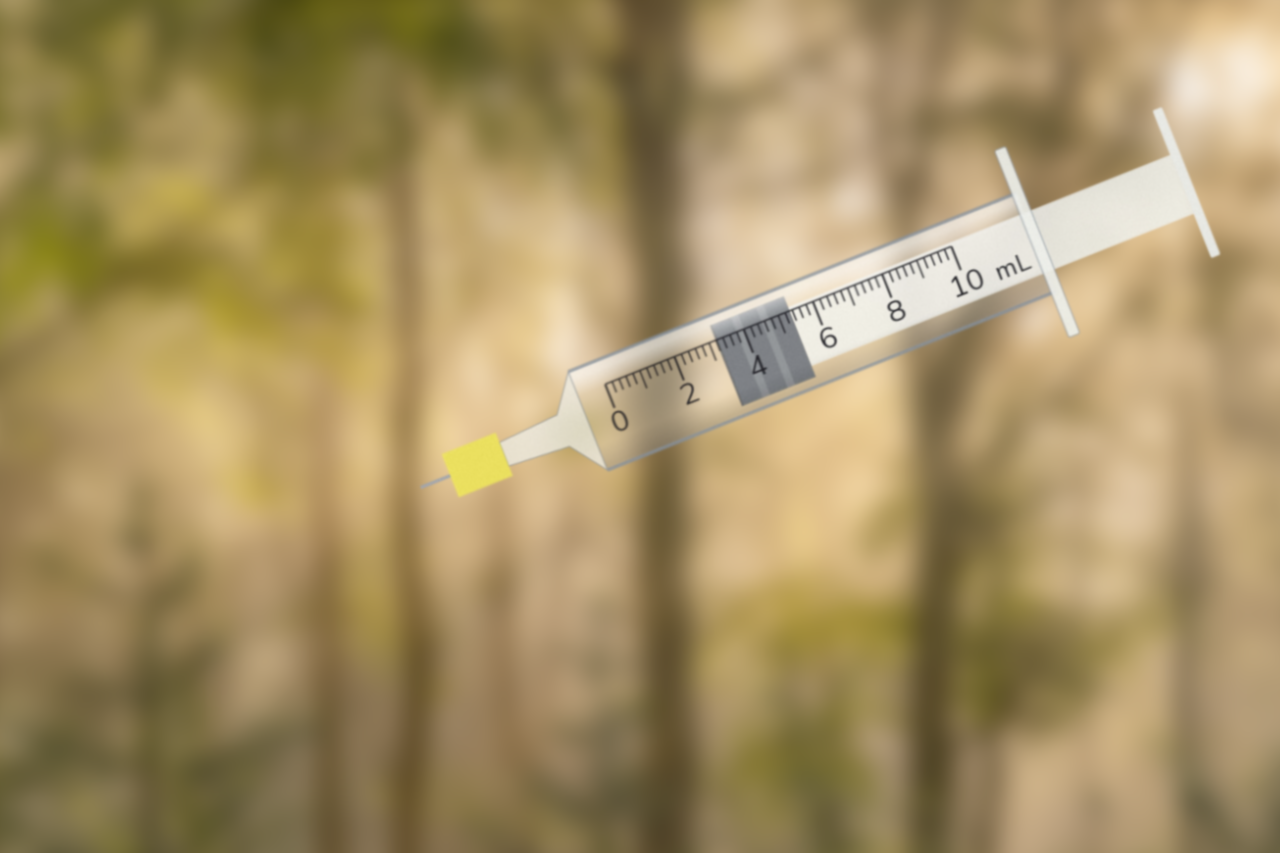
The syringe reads **3.2** mL
